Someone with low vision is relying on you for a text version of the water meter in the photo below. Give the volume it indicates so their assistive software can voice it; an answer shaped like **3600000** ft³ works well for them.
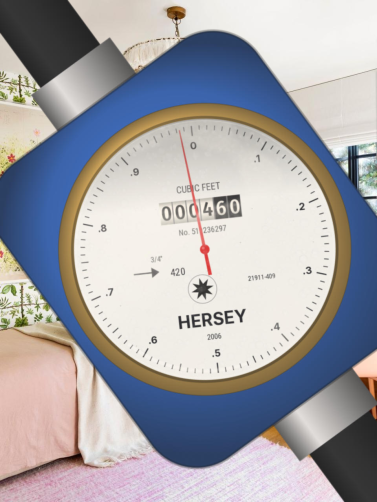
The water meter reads **459.98** ft³
